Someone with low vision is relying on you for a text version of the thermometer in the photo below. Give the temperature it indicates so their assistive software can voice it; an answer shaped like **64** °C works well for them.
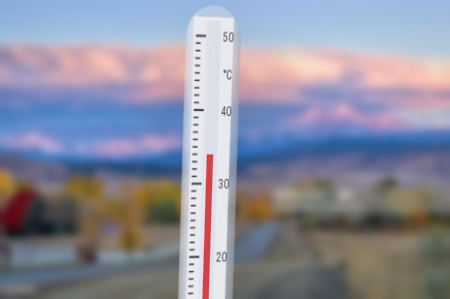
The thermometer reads **34** °C
